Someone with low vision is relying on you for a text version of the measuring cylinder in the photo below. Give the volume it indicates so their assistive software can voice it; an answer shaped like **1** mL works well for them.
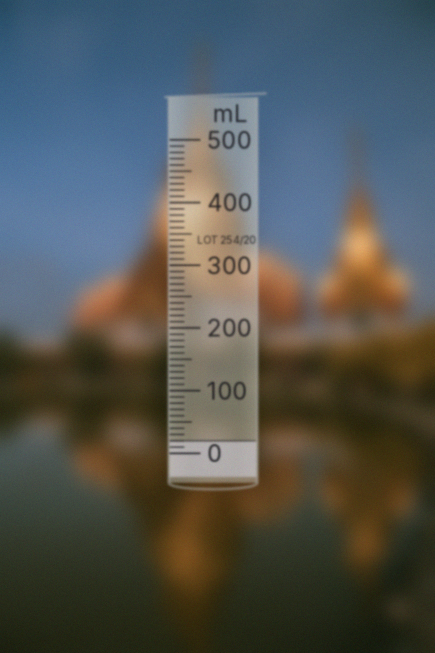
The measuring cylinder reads **20** mL
